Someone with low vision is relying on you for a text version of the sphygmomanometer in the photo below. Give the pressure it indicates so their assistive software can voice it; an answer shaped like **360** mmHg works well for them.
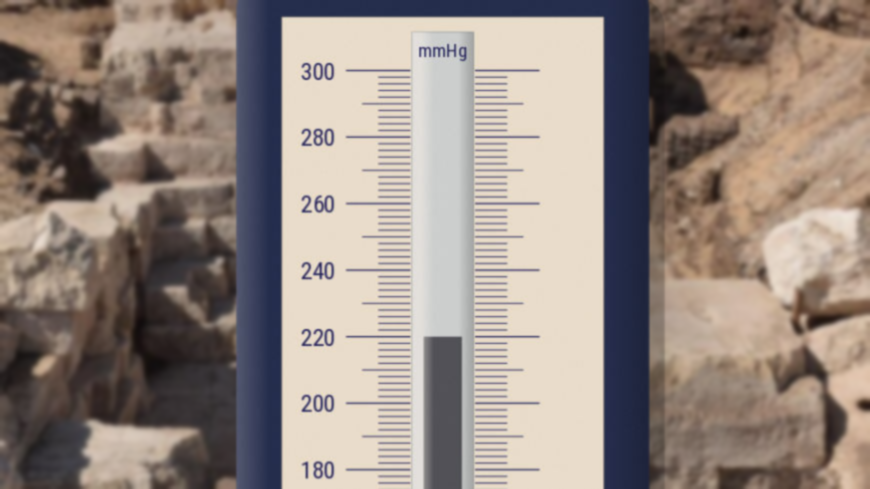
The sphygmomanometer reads **220** mmHg
